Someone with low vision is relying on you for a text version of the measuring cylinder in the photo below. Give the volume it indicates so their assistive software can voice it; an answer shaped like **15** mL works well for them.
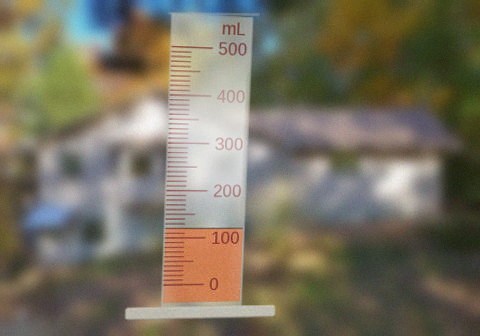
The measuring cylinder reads **120** mL
